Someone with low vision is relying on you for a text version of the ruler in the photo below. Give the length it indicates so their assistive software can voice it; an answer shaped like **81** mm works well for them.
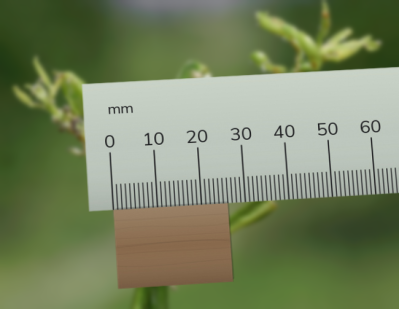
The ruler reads **26** mm
